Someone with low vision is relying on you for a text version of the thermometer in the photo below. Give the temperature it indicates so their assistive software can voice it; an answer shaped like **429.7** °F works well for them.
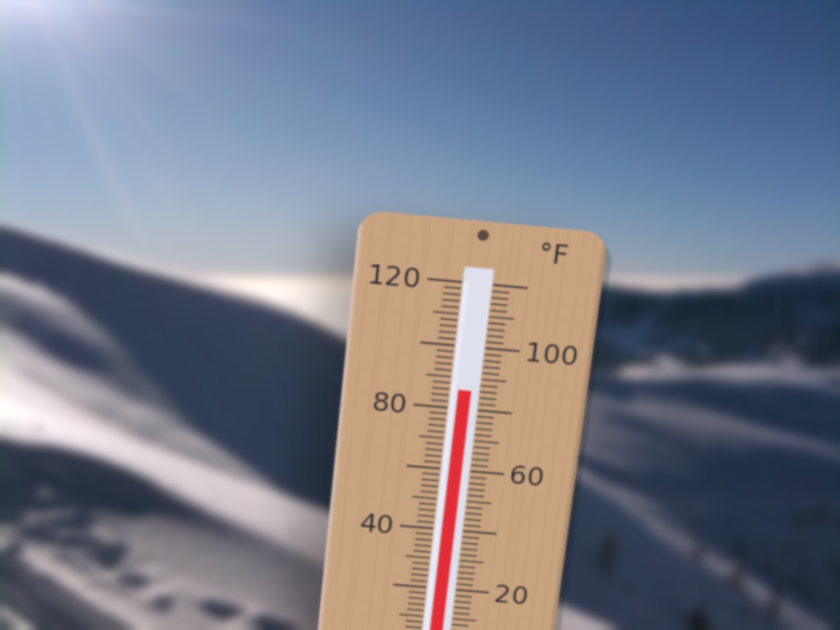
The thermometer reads **86** °F
